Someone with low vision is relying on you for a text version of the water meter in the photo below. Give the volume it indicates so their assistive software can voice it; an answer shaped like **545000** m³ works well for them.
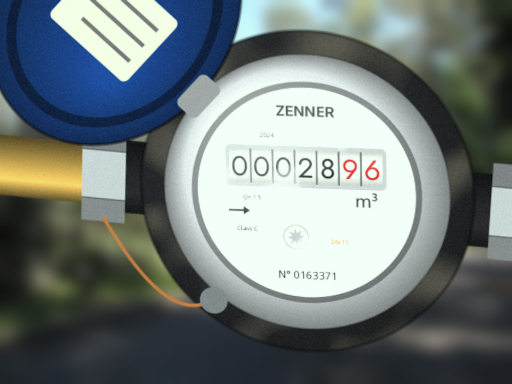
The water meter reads **28.96** m³
